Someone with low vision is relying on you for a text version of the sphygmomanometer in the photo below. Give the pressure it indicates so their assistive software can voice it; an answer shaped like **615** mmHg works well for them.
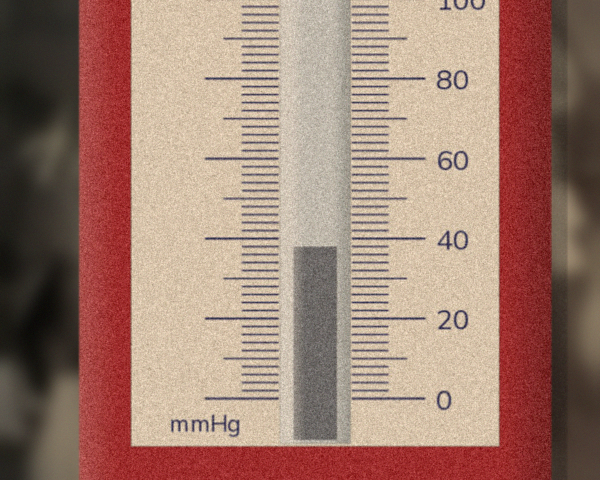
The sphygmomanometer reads **38** mmHg
